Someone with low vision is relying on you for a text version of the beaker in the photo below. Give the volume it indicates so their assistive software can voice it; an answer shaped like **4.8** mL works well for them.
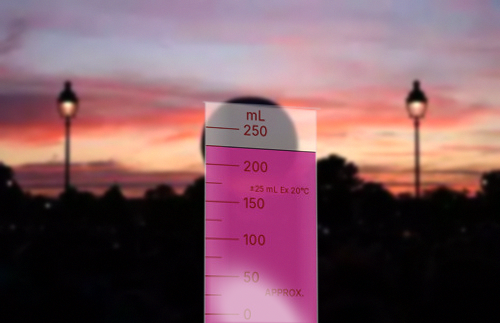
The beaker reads **225** mL
